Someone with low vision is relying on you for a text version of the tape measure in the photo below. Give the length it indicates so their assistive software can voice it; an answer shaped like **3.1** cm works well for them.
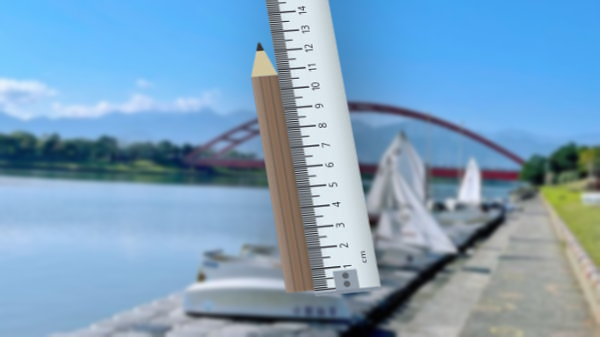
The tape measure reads **12.5** cm
